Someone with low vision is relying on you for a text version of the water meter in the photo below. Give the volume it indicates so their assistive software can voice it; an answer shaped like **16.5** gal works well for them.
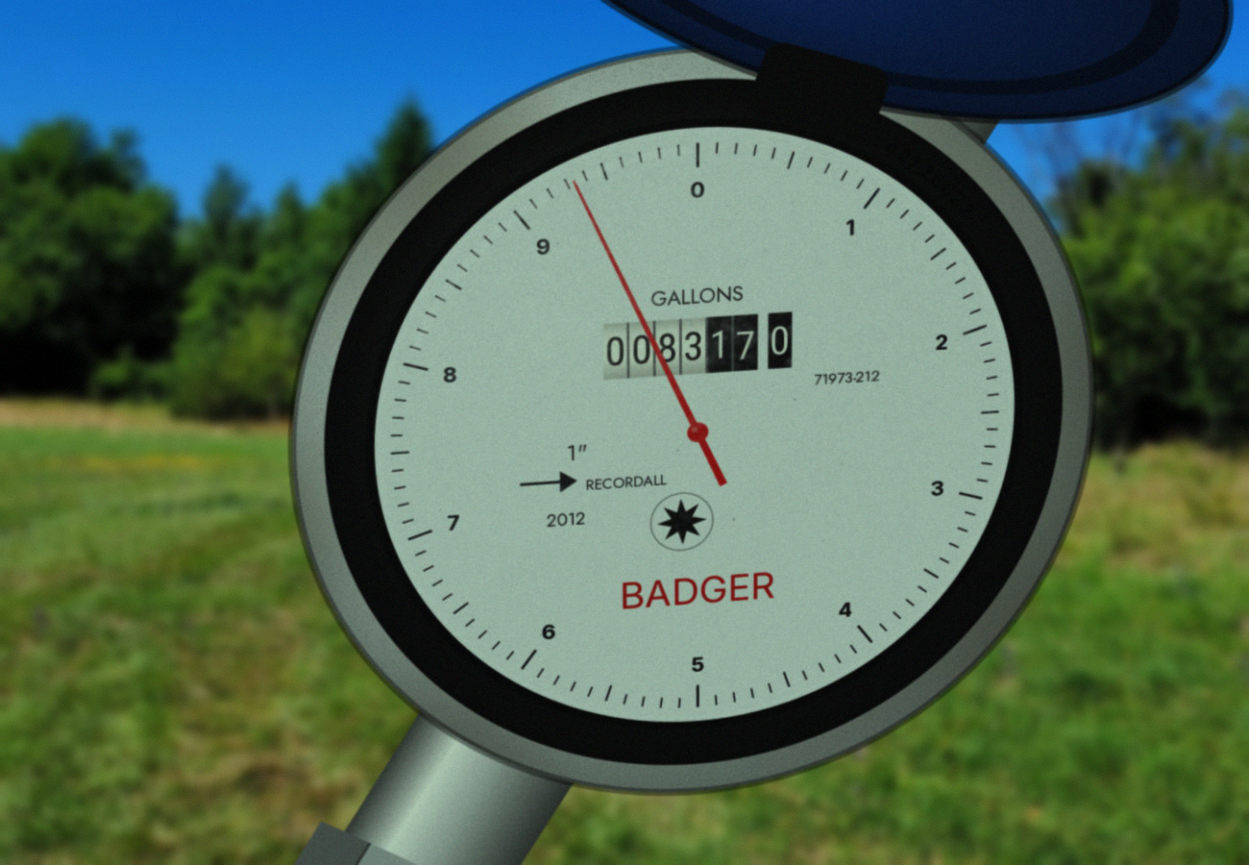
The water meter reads **83169.3** gal
